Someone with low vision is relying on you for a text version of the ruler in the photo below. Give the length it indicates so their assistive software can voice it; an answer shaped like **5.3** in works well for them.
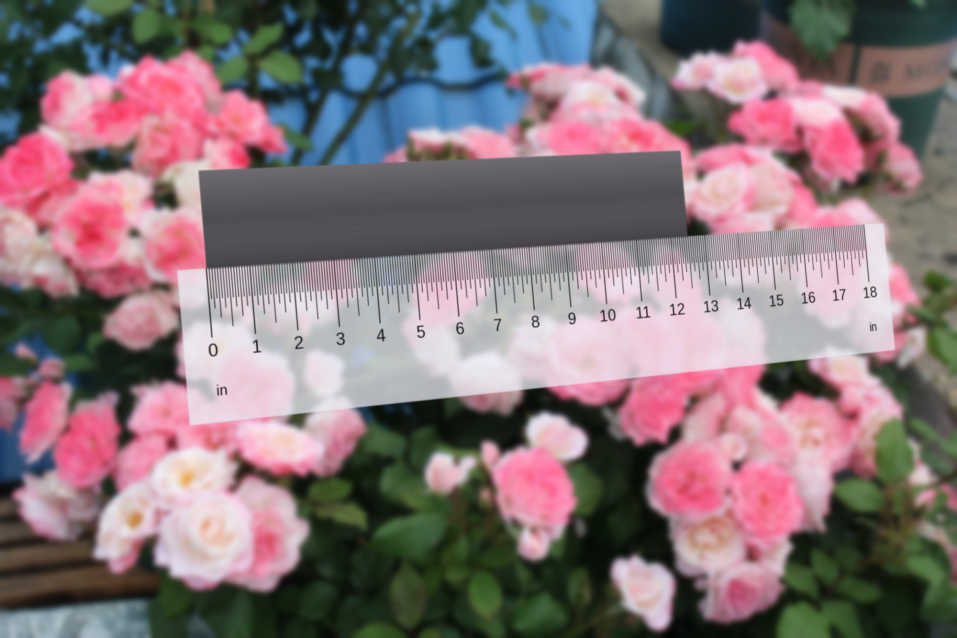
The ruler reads **12.5** in
